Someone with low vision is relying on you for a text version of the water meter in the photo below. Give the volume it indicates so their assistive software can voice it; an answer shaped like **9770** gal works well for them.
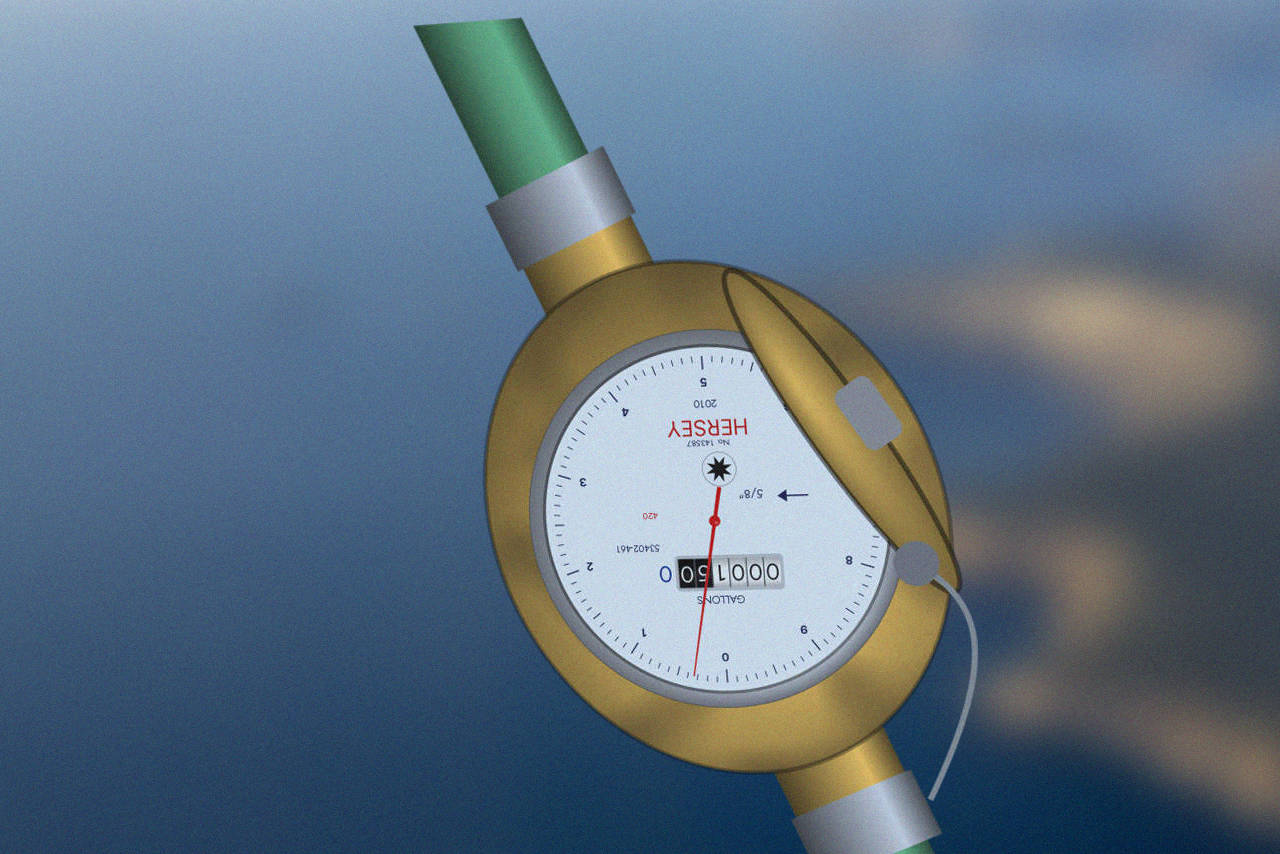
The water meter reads **1500.3** gal
